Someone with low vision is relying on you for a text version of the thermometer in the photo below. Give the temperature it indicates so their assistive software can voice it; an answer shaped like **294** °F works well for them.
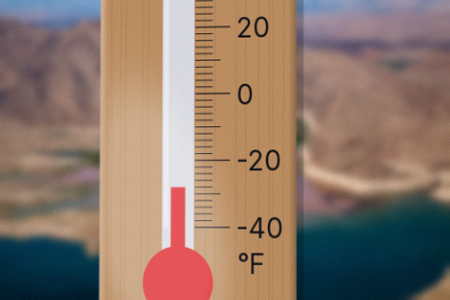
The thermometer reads **-28** °F
